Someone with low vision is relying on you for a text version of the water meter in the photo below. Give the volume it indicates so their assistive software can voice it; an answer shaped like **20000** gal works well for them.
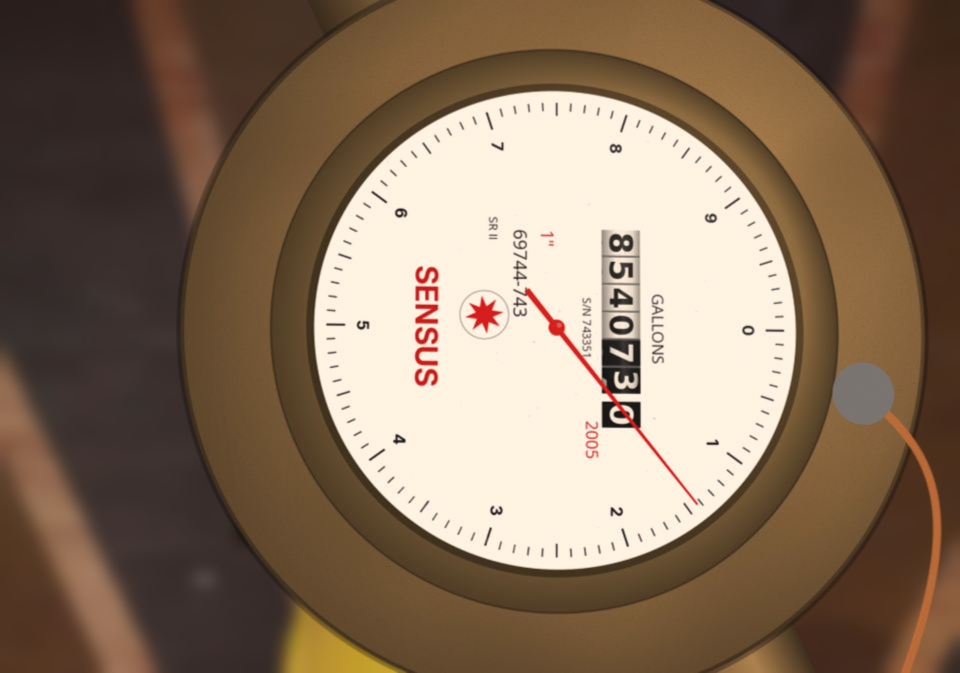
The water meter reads **8540731.4** gal
